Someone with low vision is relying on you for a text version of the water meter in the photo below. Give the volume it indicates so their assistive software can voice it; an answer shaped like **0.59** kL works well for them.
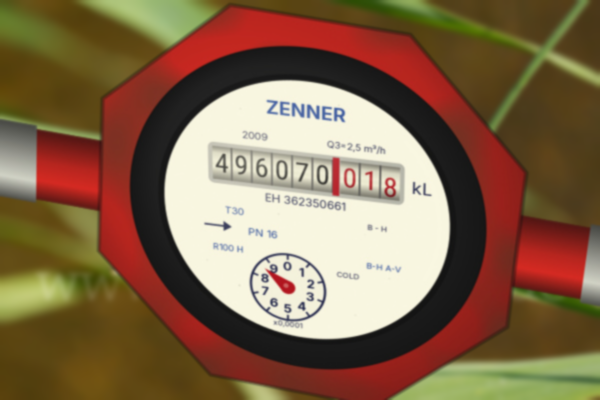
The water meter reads **496070.0178** kL
